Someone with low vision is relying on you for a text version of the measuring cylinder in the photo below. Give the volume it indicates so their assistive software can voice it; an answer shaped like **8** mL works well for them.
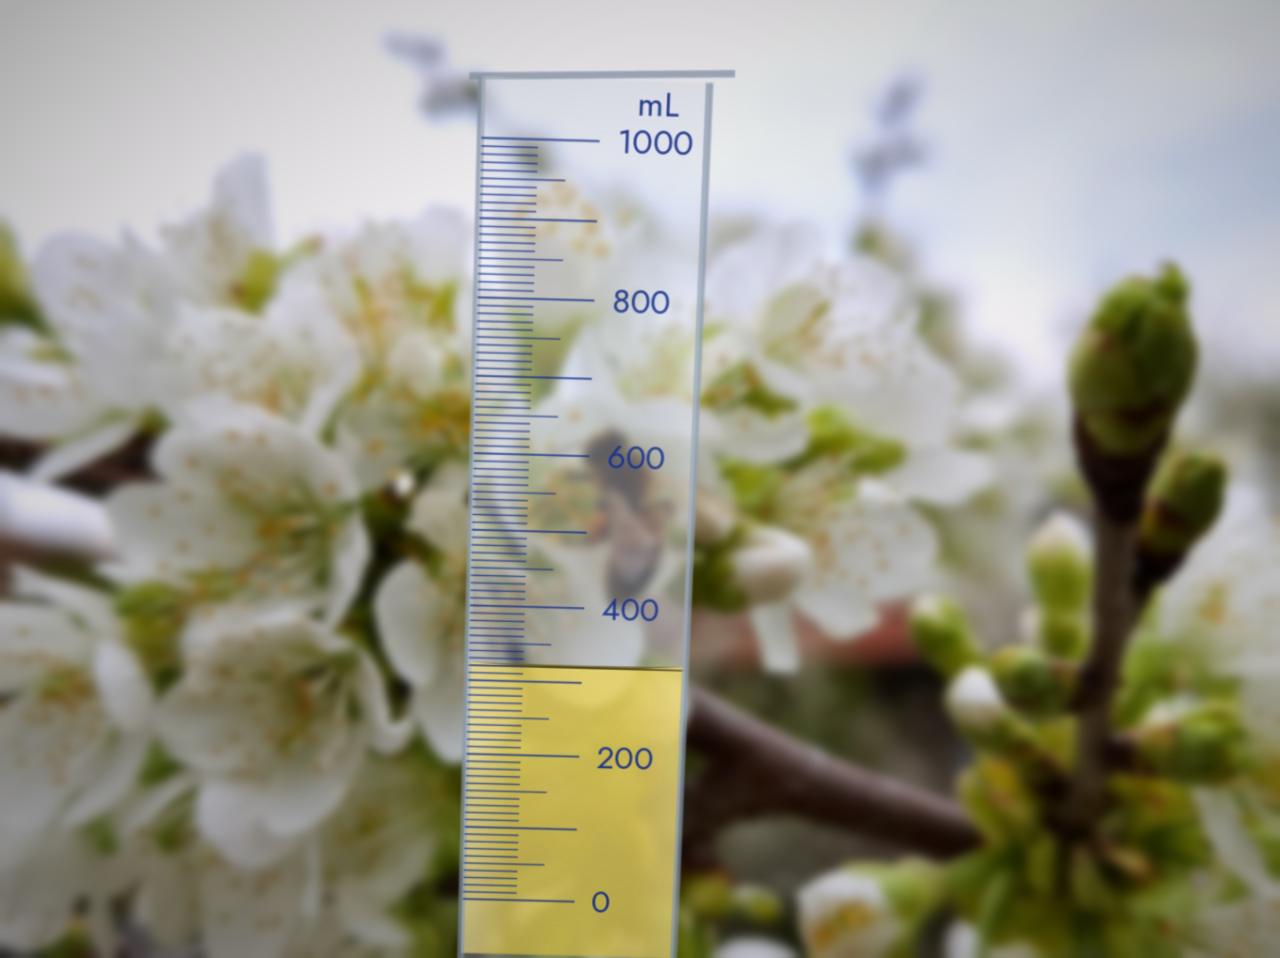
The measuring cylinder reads **320** mL
